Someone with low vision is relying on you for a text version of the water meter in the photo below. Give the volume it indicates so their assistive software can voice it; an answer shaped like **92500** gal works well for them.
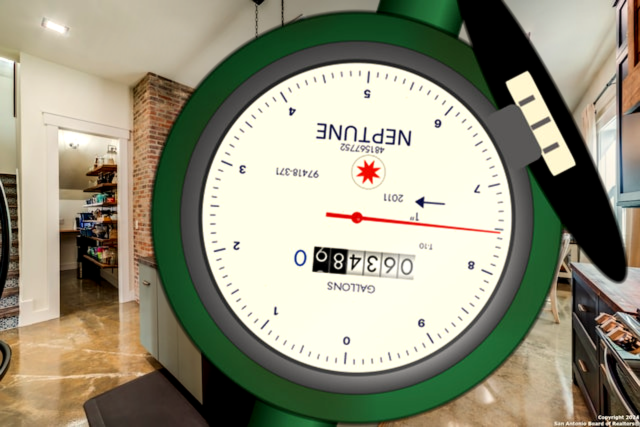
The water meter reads **634887.5** gal
